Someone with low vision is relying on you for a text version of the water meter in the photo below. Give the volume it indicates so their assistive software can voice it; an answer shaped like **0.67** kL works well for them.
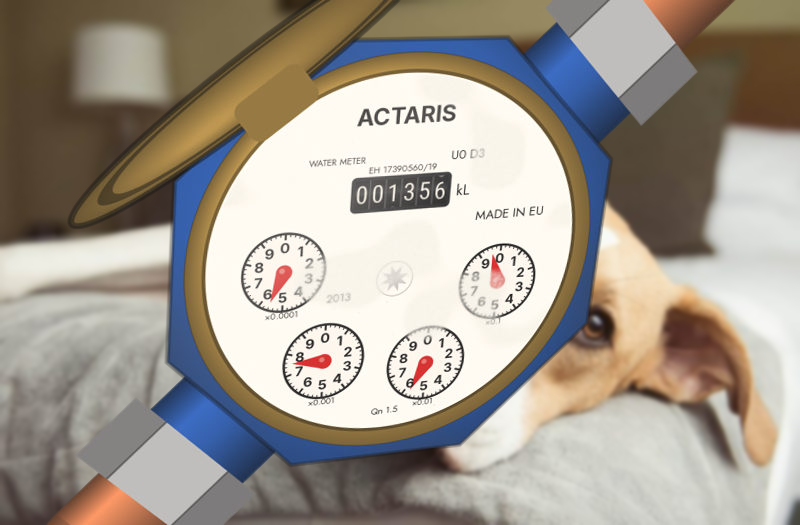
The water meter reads **1355.9575** kL
